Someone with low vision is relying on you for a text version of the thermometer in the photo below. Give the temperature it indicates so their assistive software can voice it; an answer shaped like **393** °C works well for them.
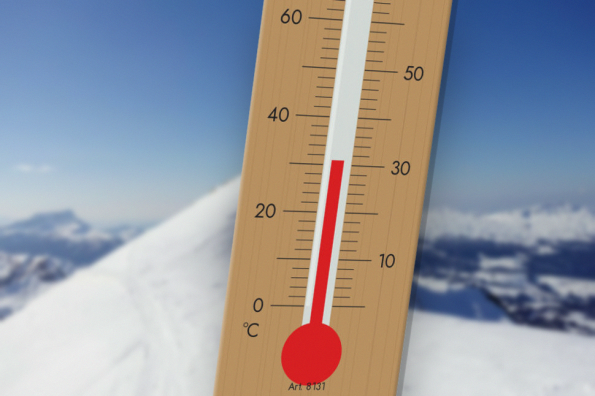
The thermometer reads **31** °C
